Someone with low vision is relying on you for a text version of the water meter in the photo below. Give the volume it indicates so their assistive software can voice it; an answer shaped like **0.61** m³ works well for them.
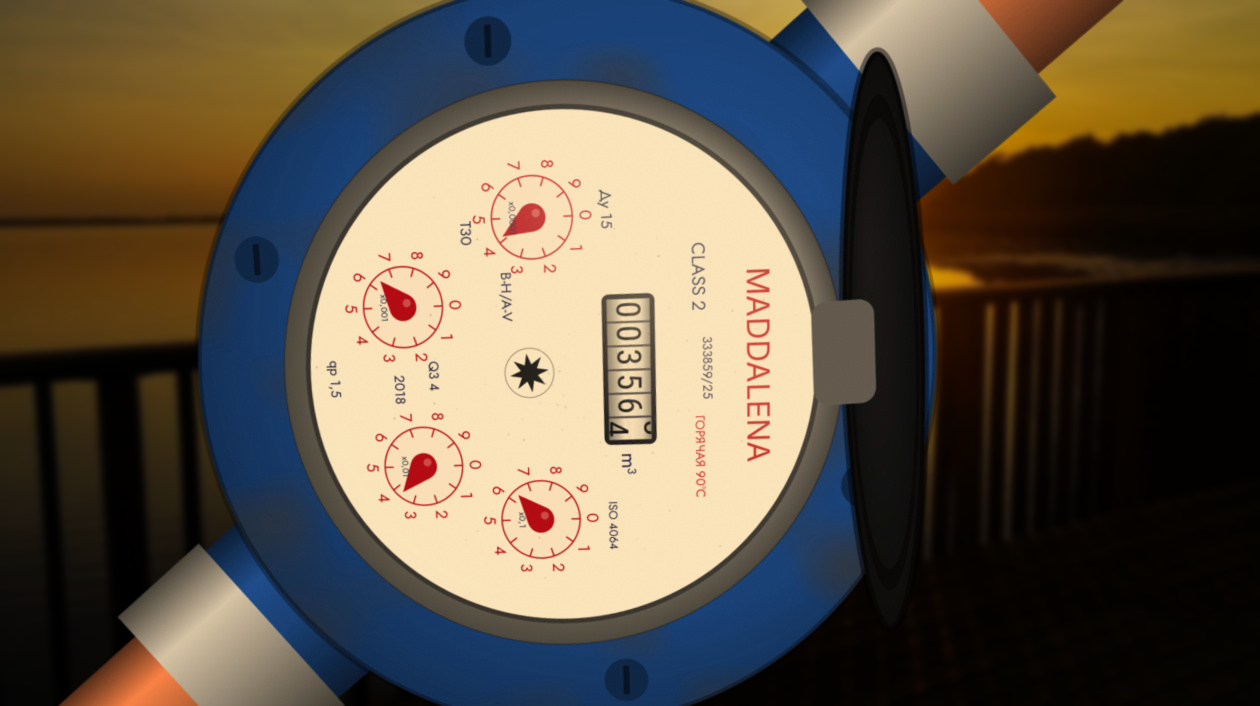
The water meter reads **3563.6364** m³
